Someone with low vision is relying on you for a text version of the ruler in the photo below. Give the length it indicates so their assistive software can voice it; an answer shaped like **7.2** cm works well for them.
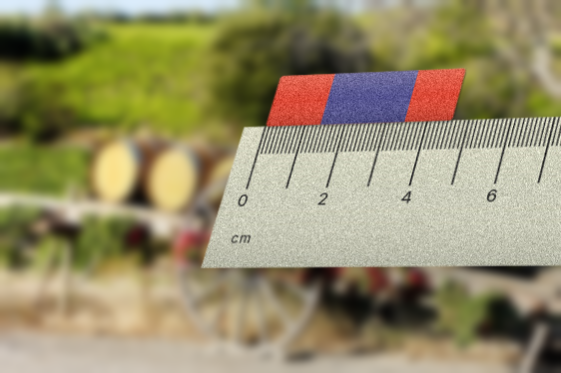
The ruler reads **4.6** cm
